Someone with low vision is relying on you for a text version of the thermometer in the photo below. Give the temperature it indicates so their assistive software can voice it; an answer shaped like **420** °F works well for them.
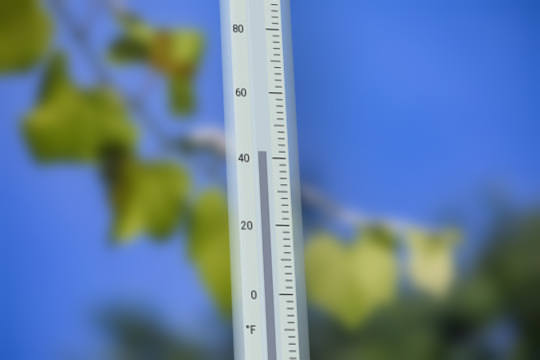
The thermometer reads **42** °F
